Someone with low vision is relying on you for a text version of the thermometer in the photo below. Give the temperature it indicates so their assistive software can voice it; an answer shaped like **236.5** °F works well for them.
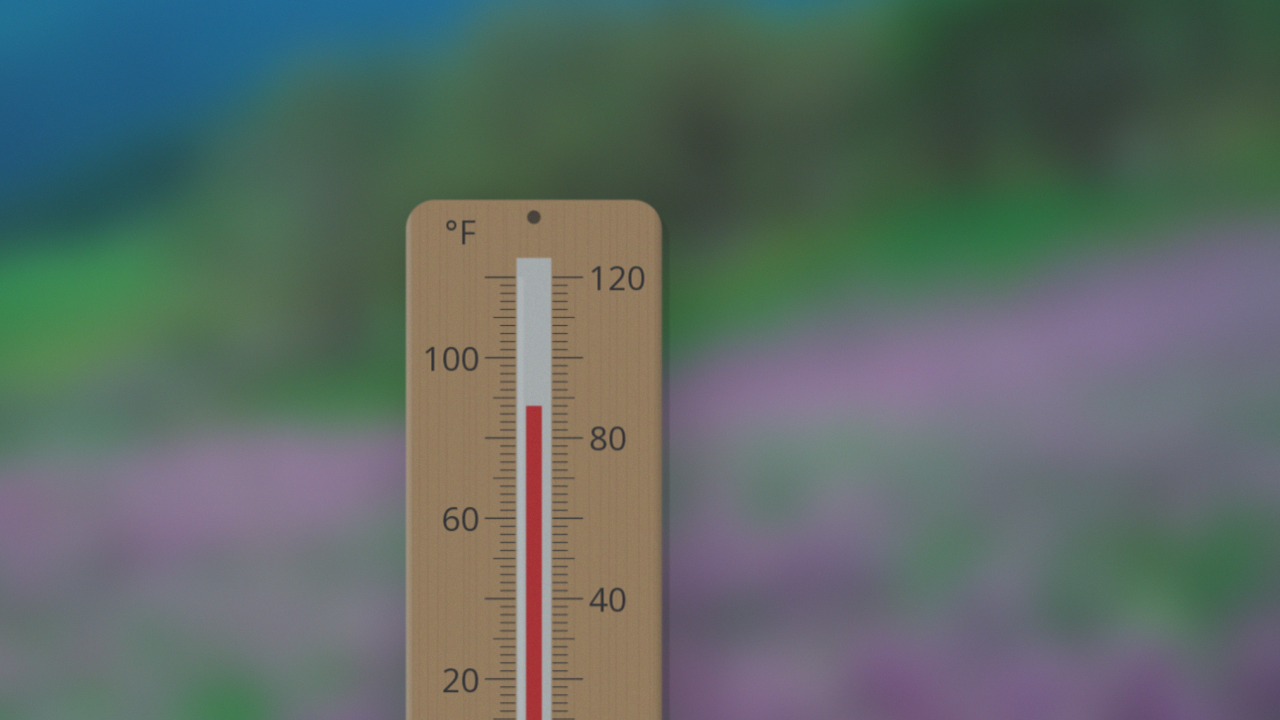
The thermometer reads **88** °F
